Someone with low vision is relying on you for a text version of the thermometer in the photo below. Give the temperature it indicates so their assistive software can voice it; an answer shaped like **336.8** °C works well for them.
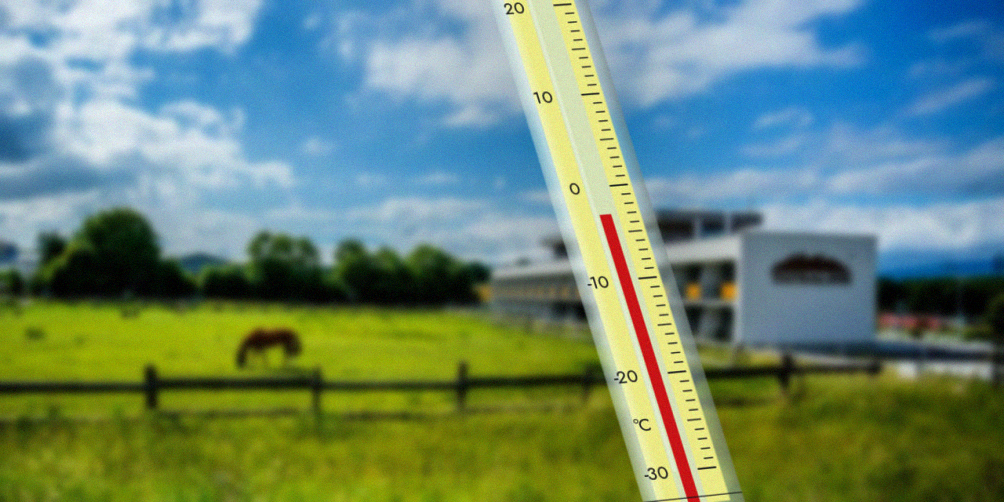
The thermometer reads **-3** °C
